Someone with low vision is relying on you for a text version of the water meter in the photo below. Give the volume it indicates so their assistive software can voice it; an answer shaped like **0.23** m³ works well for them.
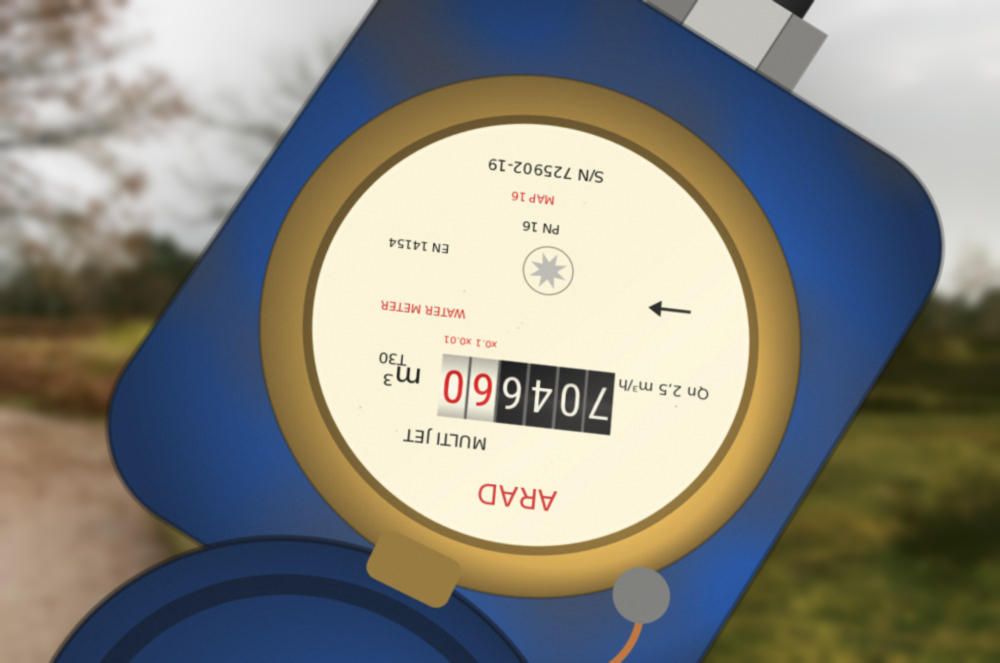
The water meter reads **7046.60** m³
